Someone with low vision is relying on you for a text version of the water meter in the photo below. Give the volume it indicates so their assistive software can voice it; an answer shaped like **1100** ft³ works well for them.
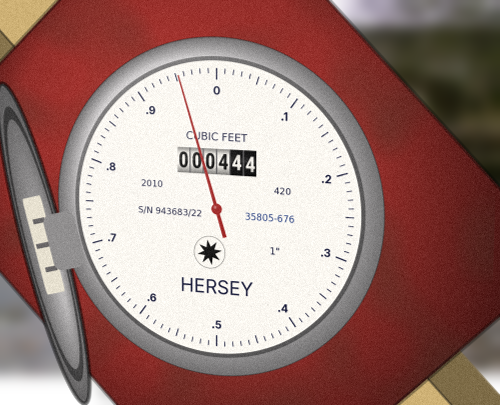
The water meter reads **443.95** ft³
